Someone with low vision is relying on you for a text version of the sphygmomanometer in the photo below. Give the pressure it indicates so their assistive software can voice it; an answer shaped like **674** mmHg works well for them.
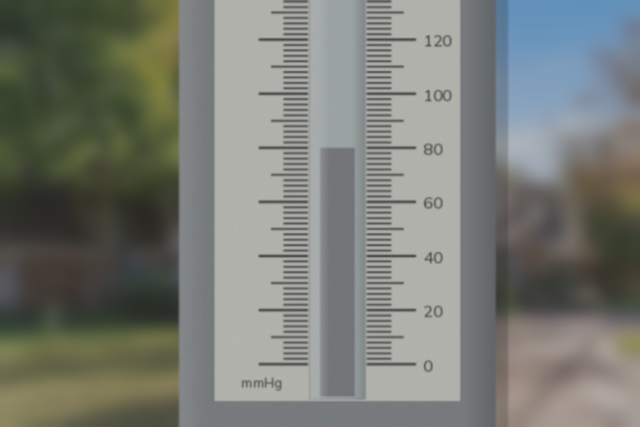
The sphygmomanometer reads **80** mmHg
